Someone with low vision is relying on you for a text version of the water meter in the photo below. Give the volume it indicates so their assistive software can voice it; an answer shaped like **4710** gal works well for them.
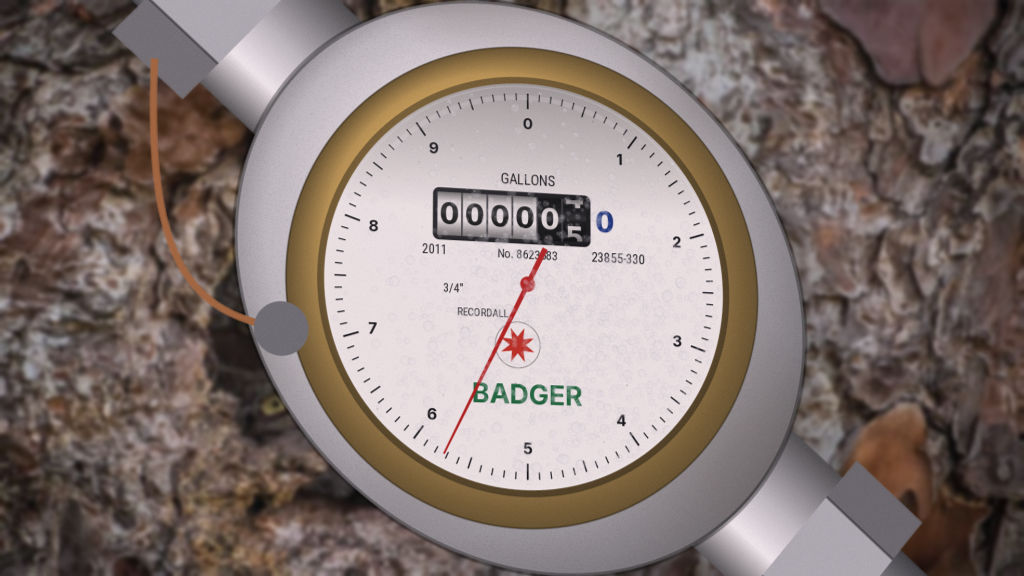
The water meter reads **45.7** gal
